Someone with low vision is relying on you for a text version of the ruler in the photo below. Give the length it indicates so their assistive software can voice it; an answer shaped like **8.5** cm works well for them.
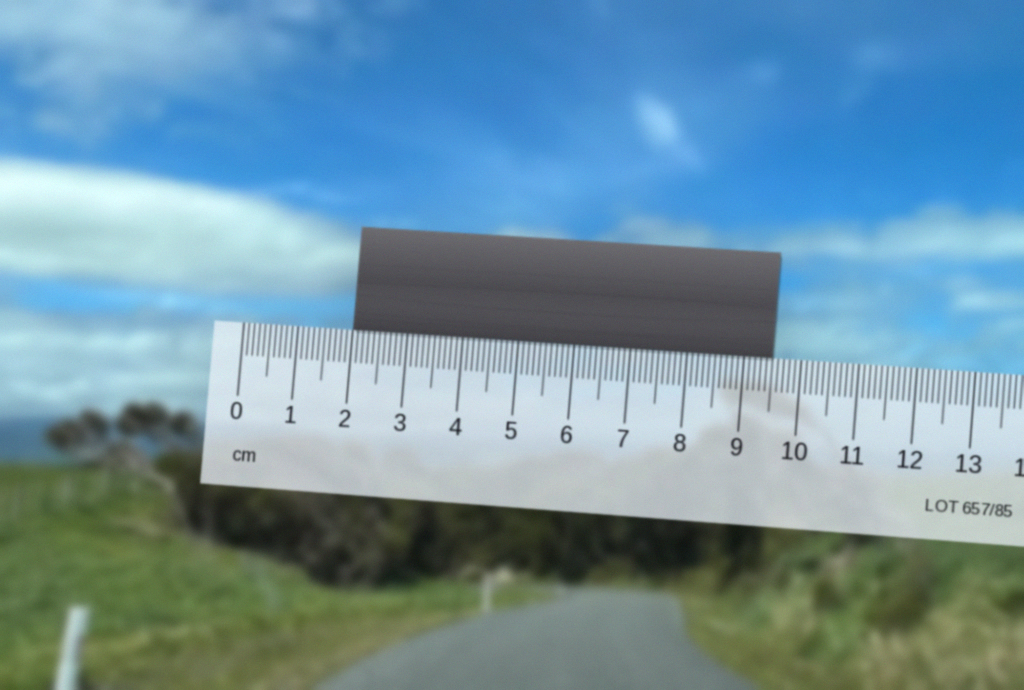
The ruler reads **7.5** cm
